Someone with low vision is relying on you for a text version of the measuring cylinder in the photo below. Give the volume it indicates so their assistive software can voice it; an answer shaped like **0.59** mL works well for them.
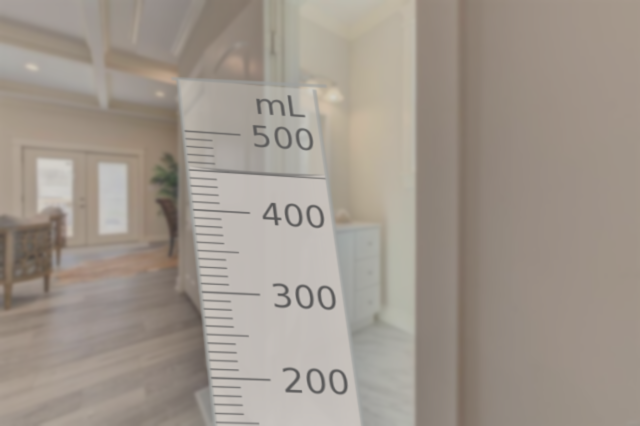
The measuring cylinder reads **450** mL
